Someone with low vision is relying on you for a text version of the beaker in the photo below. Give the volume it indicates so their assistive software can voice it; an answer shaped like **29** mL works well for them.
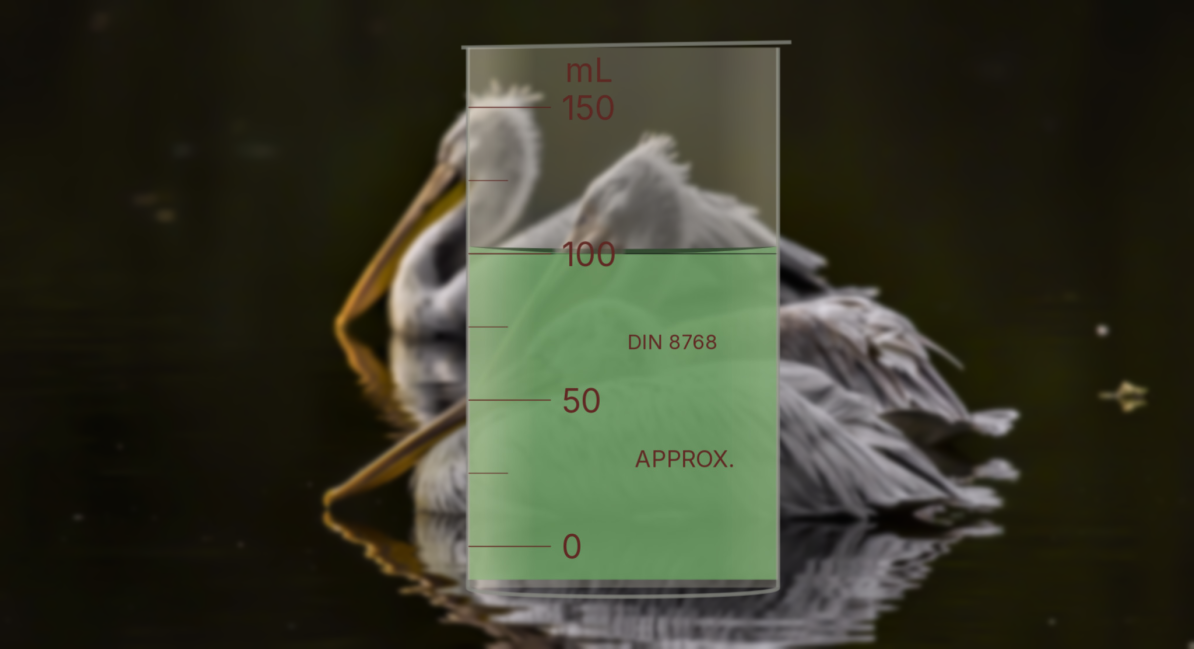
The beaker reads **100** mL
